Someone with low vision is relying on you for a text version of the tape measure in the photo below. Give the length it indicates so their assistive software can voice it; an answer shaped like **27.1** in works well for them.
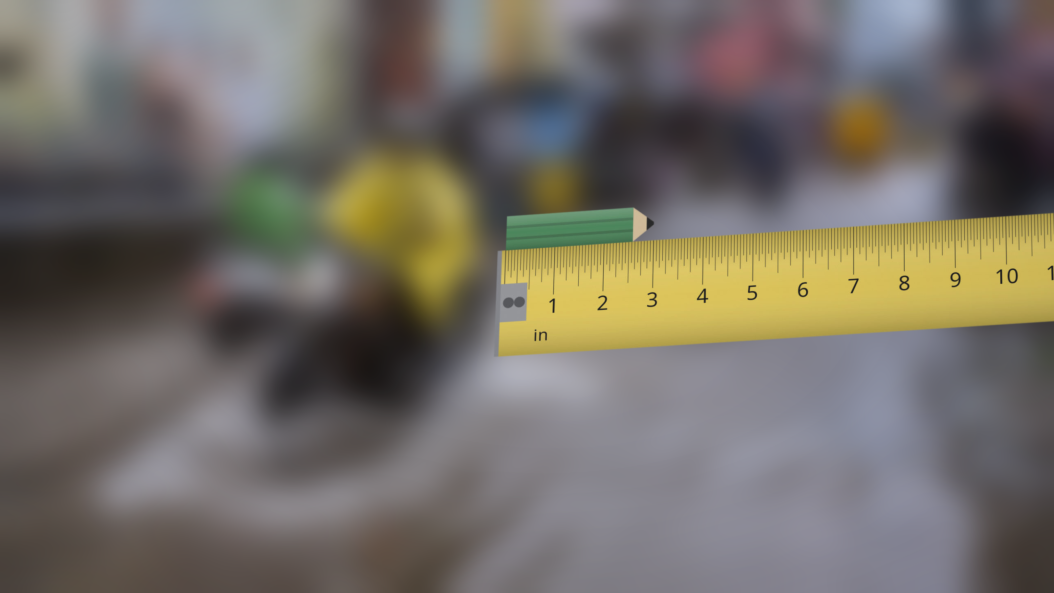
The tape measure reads **3** in
